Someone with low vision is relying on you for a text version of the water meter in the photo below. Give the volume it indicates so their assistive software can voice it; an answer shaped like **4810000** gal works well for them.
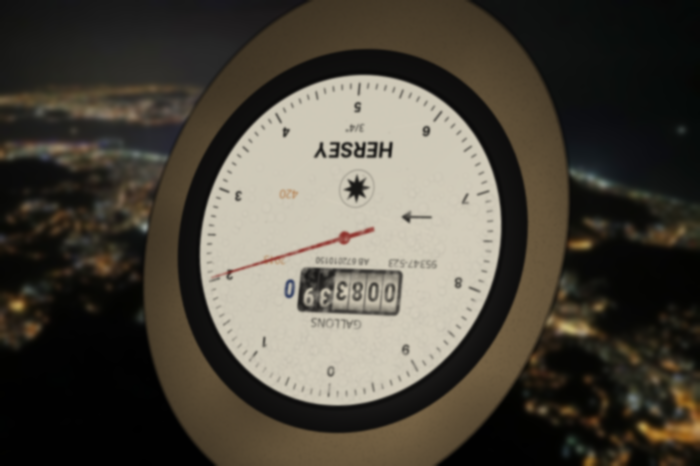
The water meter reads **83392.0** gal
